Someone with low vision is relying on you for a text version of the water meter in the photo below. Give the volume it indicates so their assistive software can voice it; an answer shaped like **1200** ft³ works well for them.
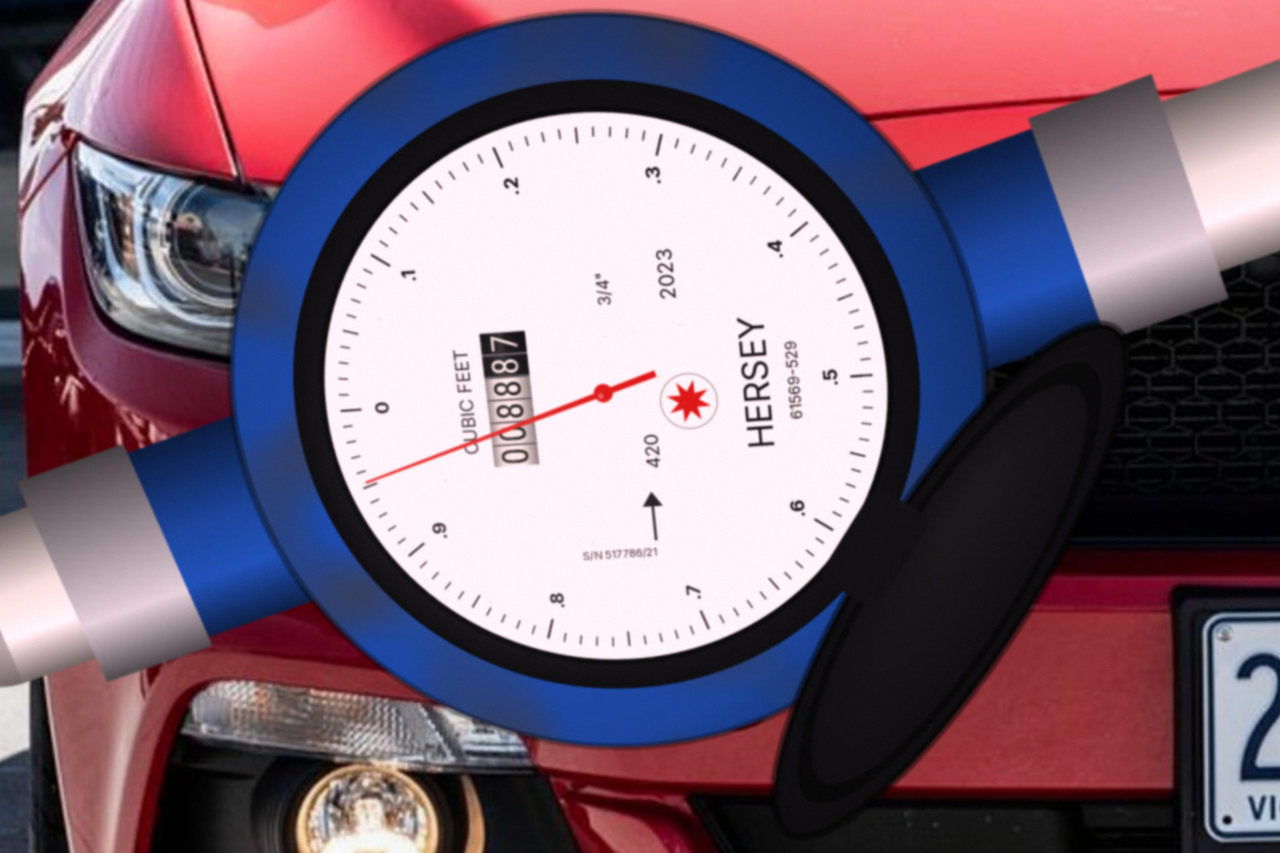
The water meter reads **8886.95** ft³
